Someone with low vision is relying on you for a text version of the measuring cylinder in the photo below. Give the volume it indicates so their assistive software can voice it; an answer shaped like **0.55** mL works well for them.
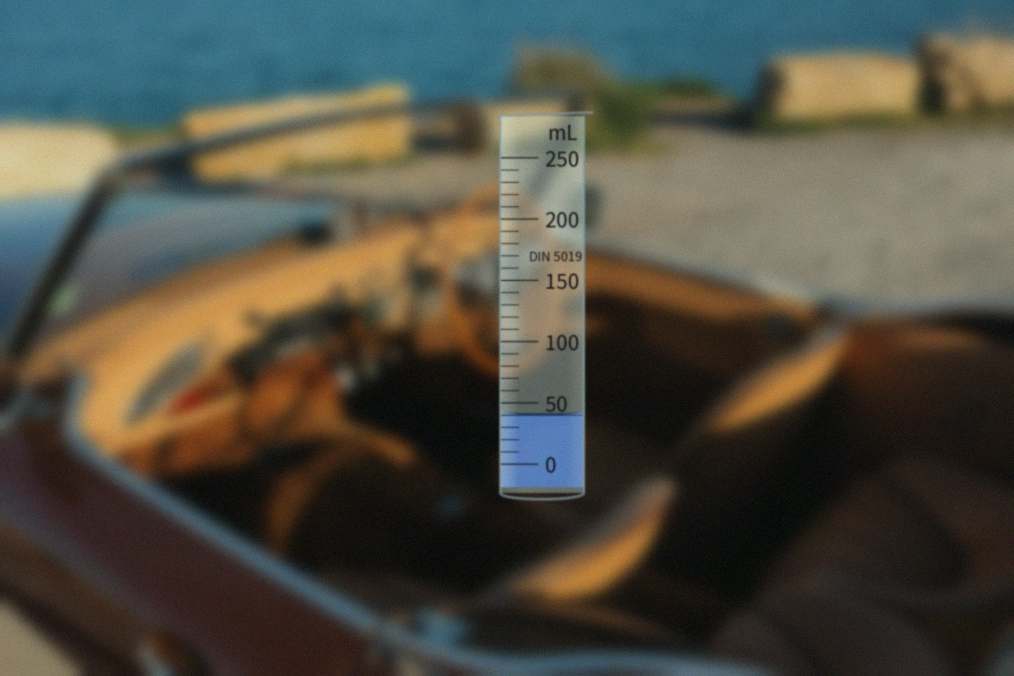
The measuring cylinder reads **40** mL
